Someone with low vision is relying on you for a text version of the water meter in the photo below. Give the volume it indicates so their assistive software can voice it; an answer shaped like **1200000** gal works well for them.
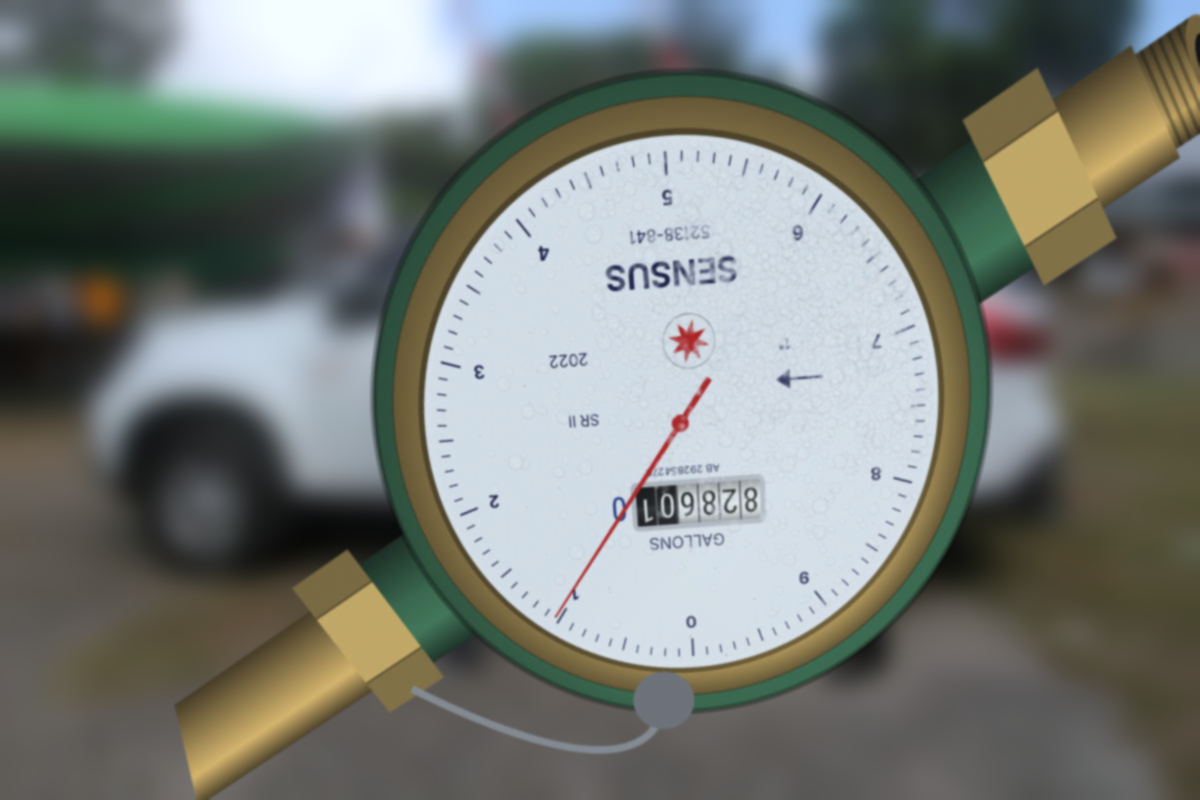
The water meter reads **8286011.0** gal
